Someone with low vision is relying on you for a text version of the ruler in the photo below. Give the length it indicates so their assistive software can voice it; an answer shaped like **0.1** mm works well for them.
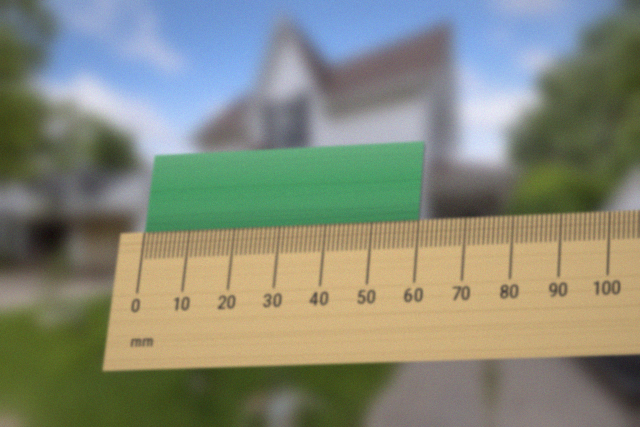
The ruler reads **60** mm
